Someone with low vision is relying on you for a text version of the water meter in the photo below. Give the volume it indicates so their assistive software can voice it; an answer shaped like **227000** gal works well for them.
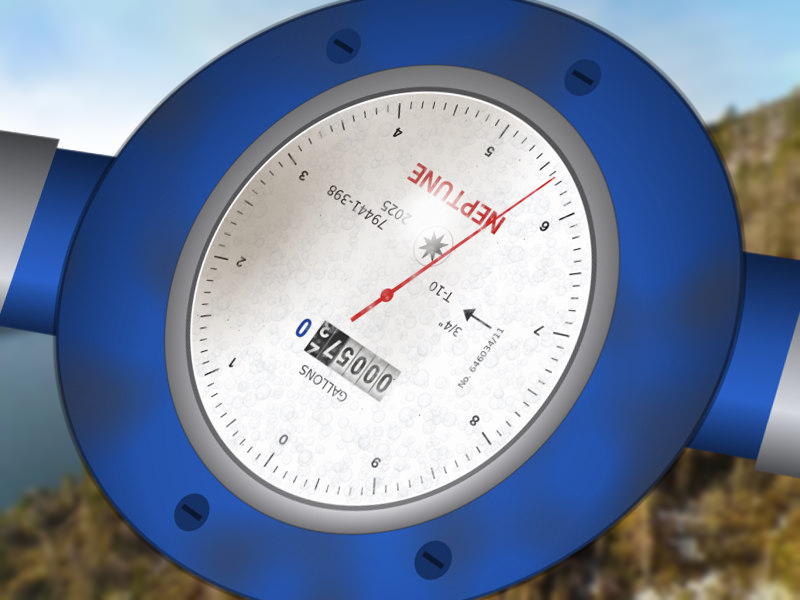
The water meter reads **5725.6** gal
